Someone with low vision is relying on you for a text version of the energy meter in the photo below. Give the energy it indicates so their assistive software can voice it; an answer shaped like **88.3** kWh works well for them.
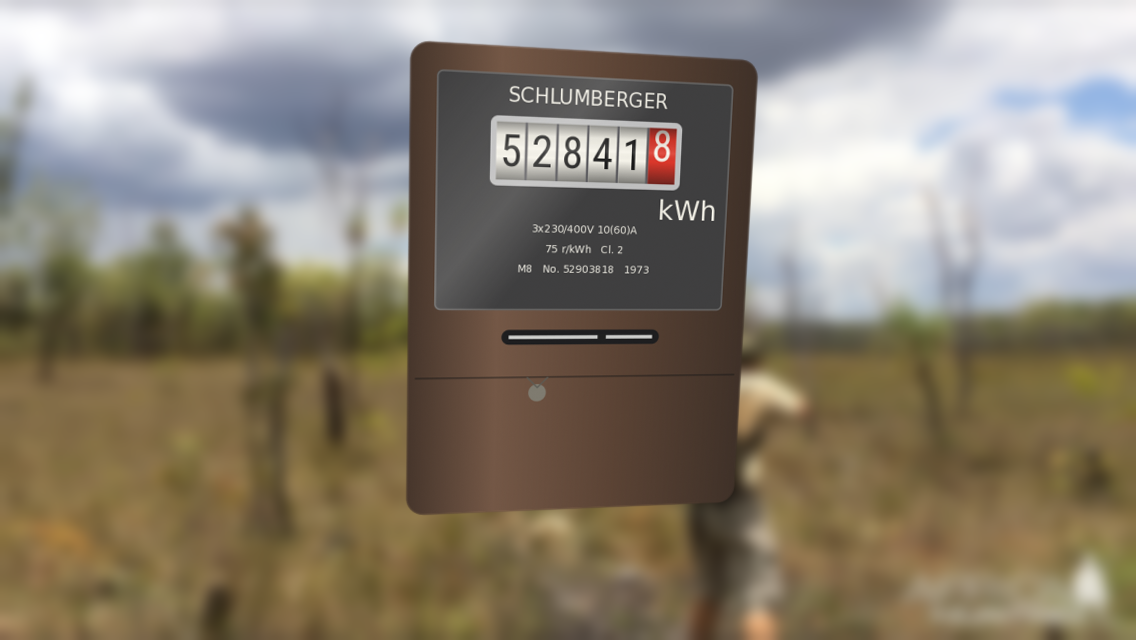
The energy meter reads **52841.8** kWh
